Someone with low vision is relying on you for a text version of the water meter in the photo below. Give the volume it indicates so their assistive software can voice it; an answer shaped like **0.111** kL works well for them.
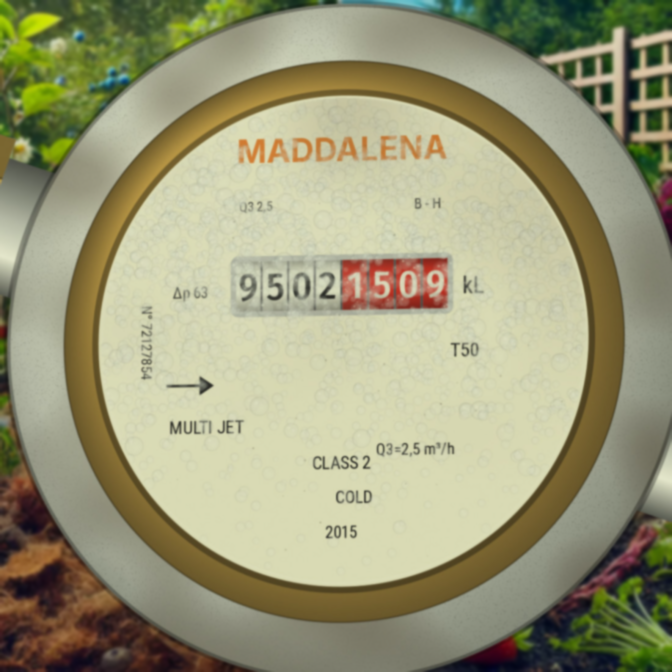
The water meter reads **9502.1509** kL
